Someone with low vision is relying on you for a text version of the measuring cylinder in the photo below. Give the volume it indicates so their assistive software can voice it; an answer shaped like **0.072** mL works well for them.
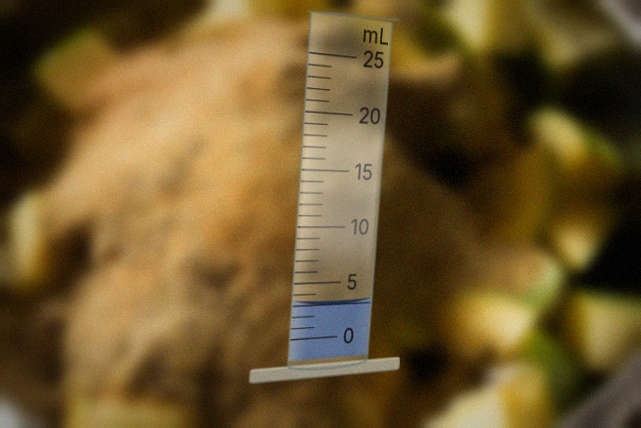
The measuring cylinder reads **3** mL
